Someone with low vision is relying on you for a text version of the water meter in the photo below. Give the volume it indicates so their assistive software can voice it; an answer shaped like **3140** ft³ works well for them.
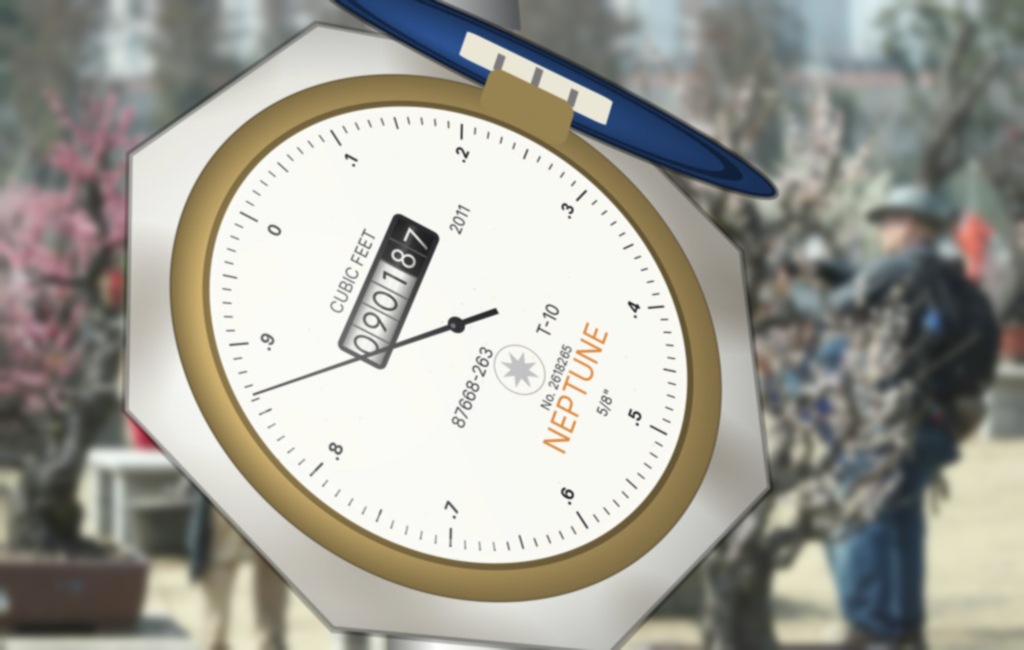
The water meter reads **90186.86** ft³
